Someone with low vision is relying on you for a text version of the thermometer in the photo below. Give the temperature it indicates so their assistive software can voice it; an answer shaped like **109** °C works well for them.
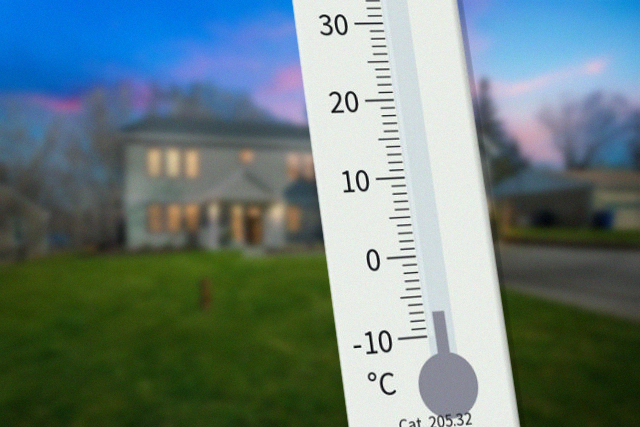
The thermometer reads **-7** °C
